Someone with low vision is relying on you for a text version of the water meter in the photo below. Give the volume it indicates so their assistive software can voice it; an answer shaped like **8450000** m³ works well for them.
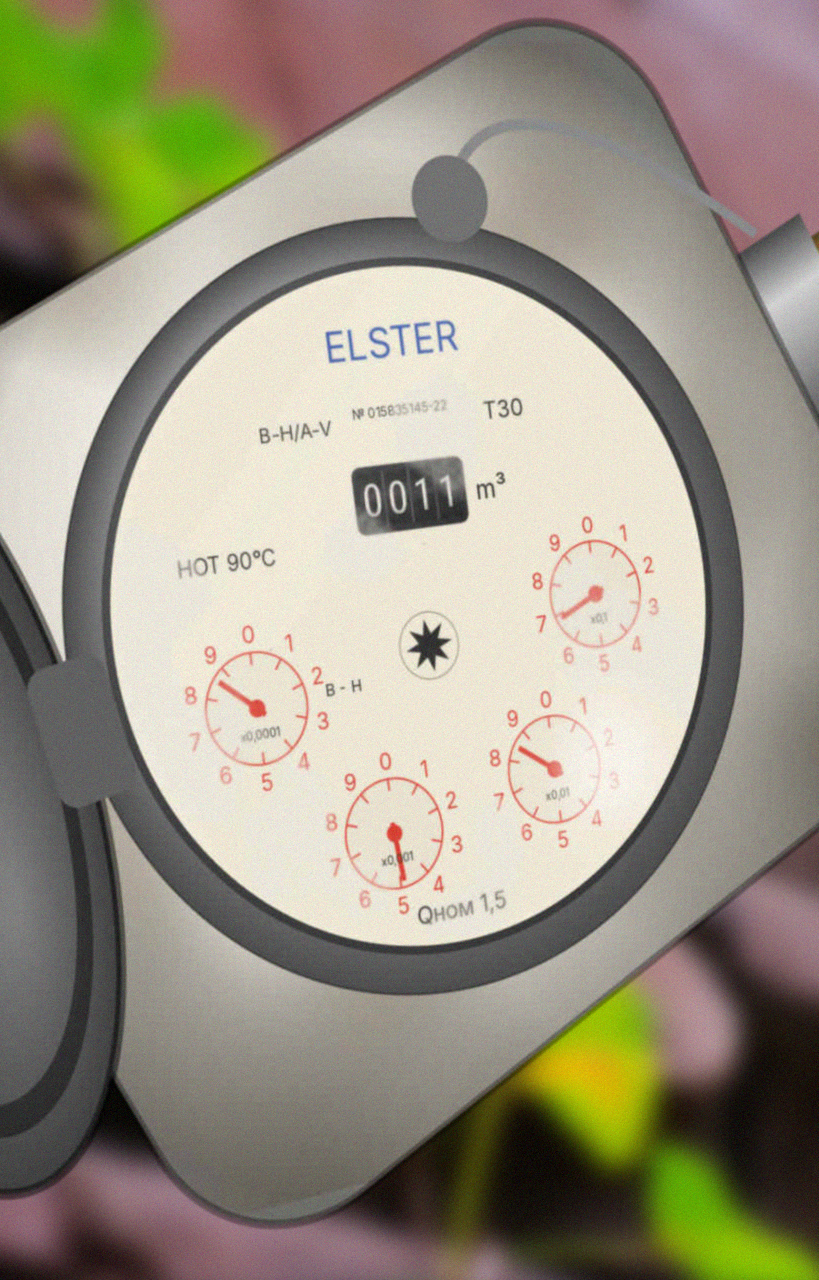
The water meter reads **11.6848** m³
